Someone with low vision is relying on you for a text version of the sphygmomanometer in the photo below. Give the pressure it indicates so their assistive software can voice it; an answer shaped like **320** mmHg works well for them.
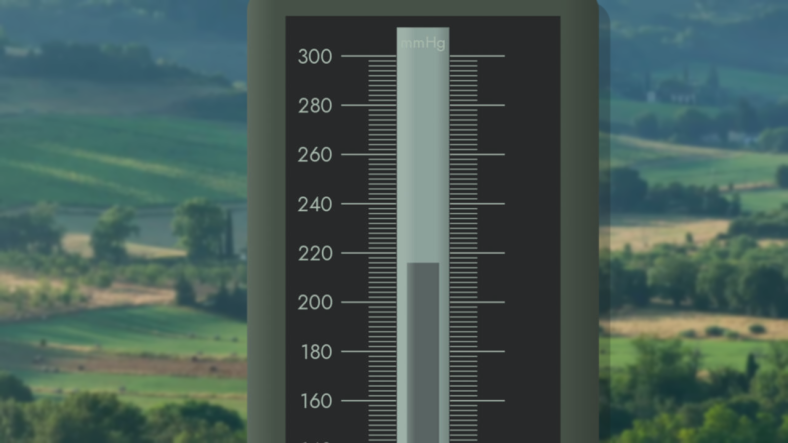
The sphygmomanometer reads **216** mmHg
